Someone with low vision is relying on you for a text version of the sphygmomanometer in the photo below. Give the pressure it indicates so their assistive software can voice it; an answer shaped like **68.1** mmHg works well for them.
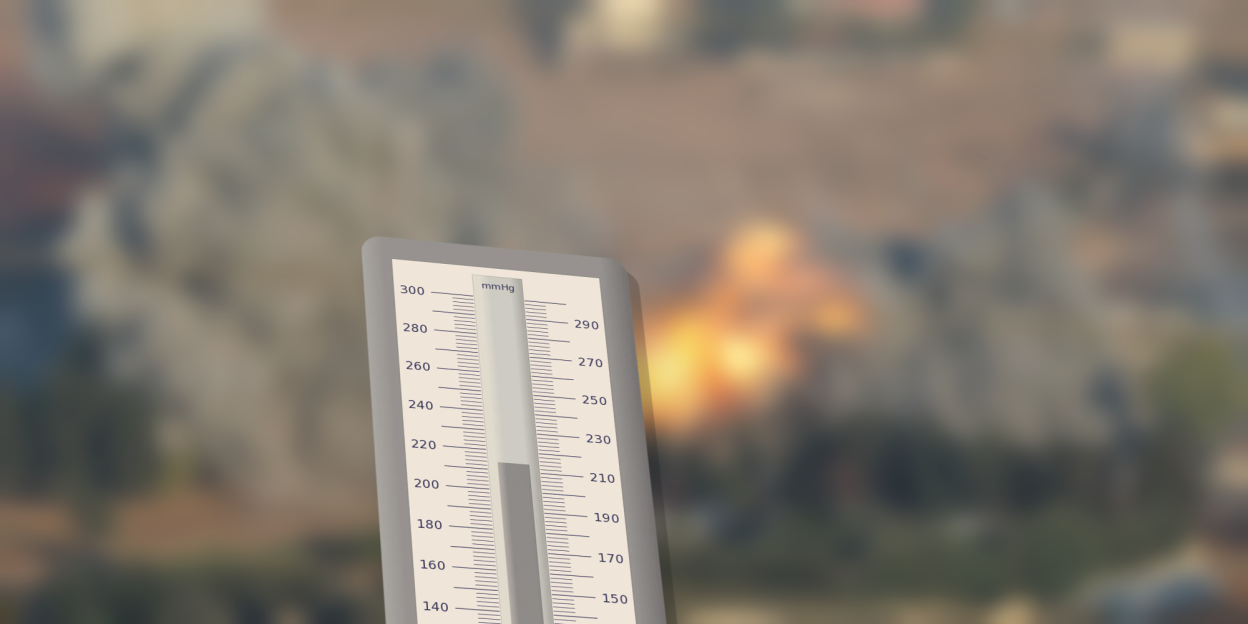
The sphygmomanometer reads **214** mmHg
